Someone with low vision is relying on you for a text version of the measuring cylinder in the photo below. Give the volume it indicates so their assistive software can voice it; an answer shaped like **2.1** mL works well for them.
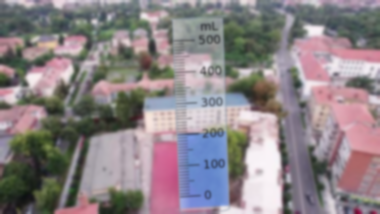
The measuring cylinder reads **200** mL
